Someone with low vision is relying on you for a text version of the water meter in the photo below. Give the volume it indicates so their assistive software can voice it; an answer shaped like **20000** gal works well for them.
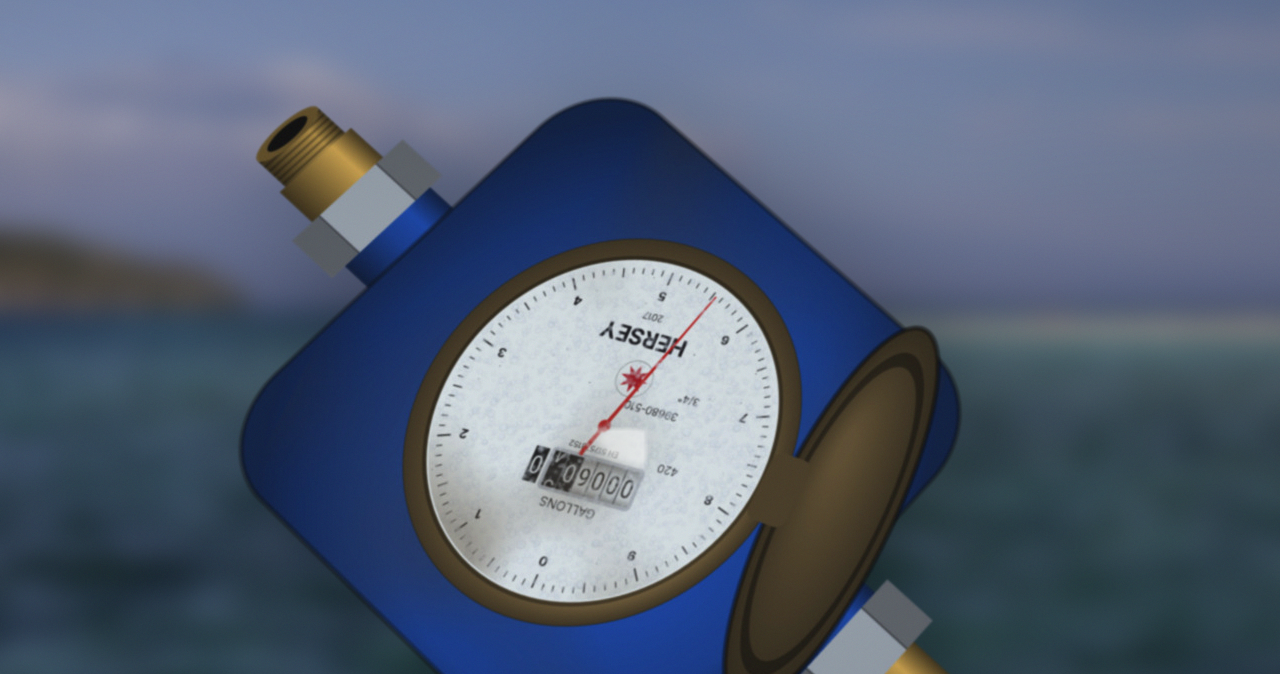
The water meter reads **6035.5** gal
